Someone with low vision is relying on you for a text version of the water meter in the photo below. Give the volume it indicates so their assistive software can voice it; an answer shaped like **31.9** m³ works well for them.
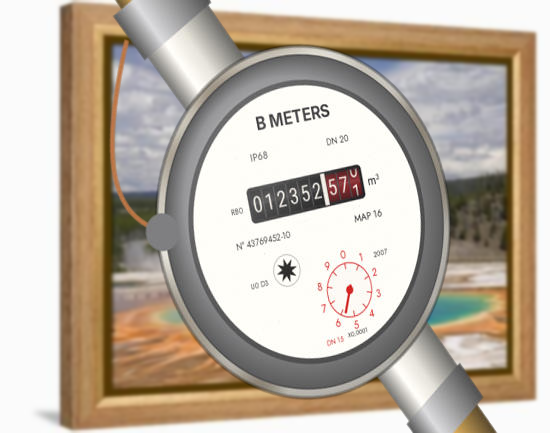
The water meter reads **12352.5705** m³
